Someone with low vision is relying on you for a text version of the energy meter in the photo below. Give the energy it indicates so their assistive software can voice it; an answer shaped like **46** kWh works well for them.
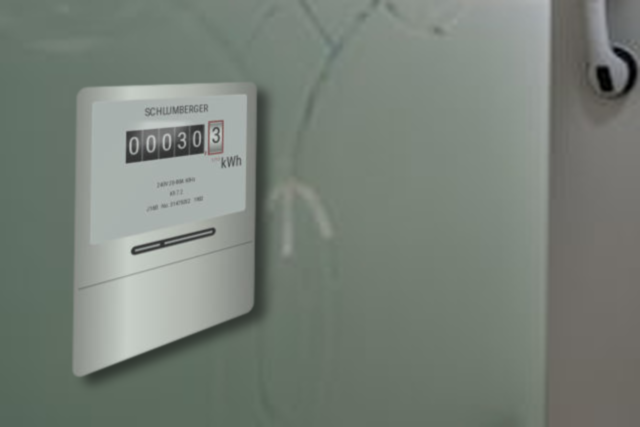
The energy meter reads **30.3** kWh
